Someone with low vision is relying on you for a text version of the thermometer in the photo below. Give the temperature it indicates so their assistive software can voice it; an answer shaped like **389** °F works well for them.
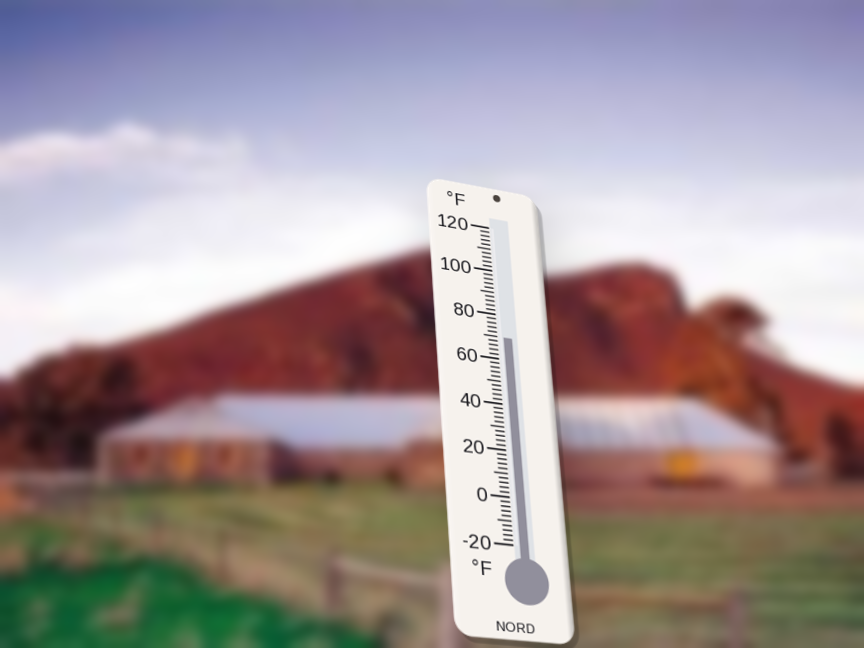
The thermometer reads **70** °F
